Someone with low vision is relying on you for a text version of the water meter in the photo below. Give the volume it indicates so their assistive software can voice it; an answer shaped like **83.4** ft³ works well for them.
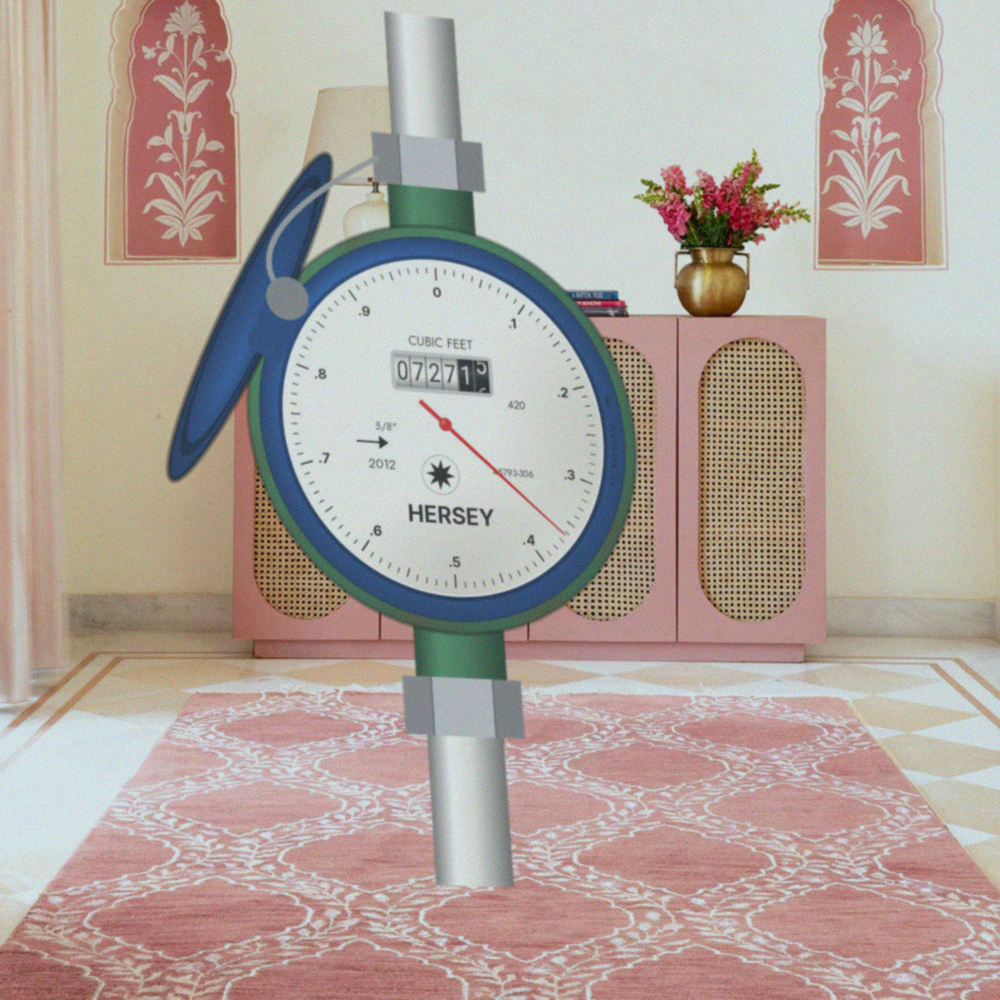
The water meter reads **72715.36** ft³
